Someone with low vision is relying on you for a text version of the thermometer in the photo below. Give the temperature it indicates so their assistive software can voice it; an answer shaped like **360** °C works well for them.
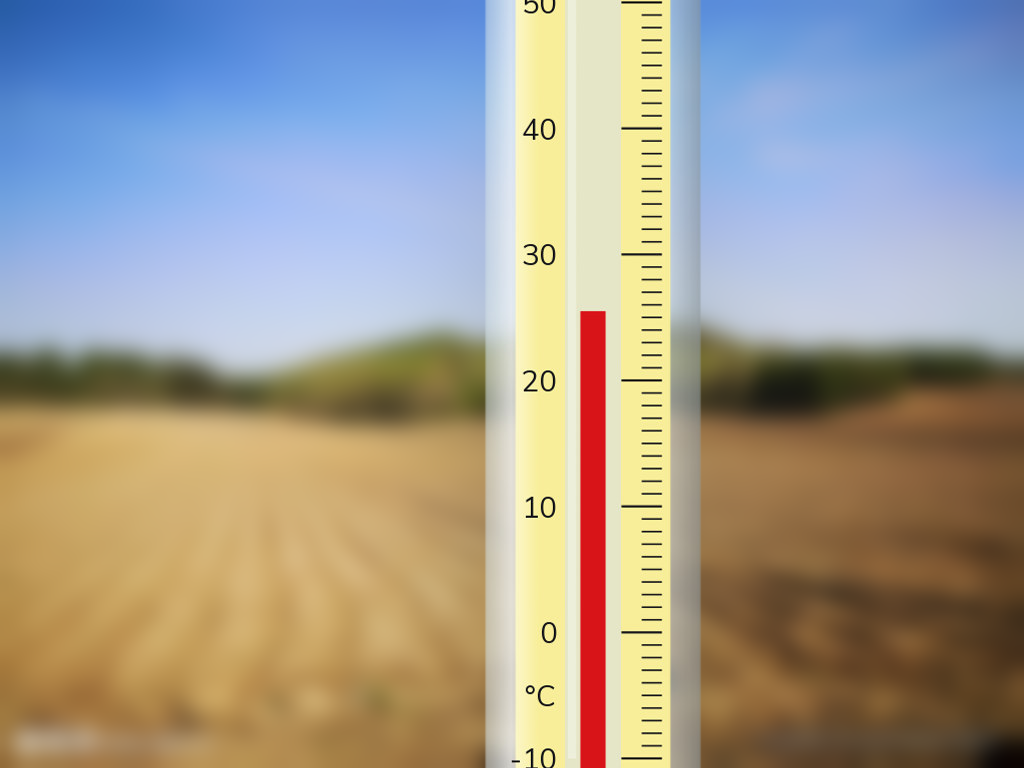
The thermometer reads **25.5** °C
